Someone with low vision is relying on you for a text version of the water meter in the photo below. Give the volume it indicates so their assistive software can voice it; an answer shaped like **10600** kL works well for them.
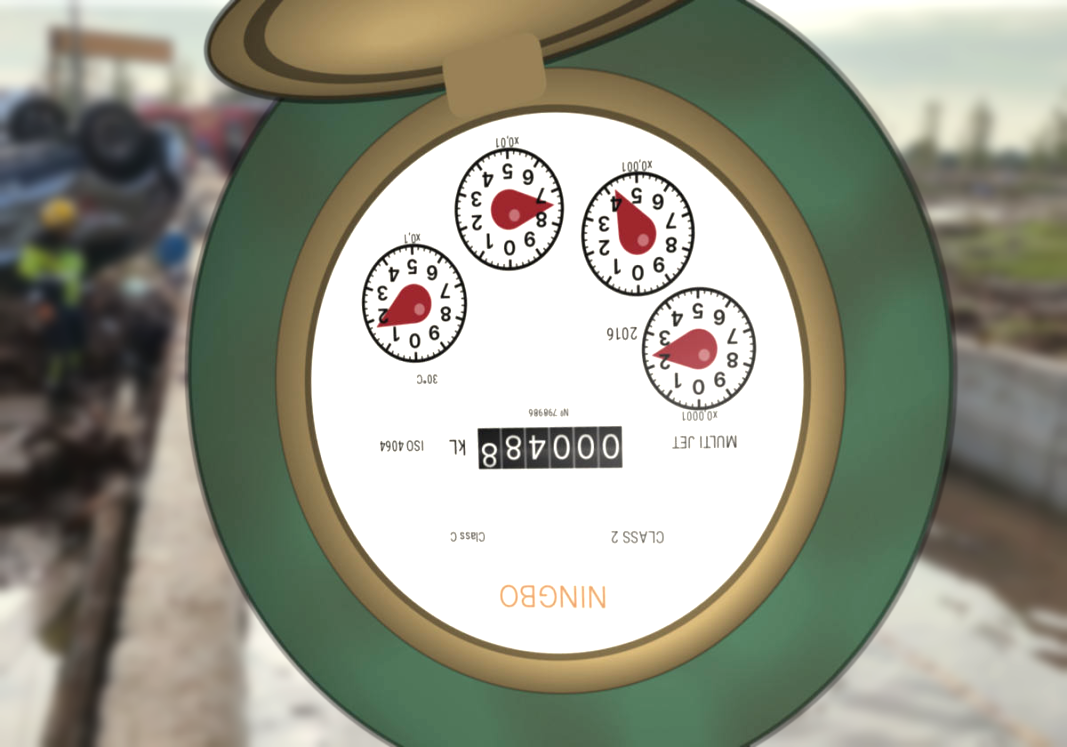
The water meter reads **488.1742** kL
